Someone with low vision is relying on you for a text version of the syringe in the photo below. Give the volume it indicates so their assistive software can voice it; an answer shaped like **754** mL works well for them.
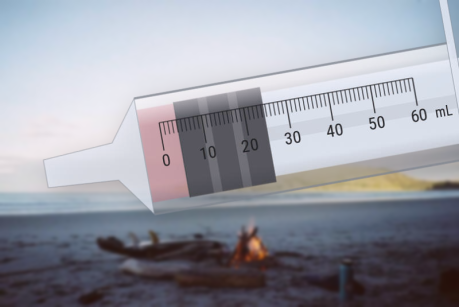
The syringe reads **4** mL
